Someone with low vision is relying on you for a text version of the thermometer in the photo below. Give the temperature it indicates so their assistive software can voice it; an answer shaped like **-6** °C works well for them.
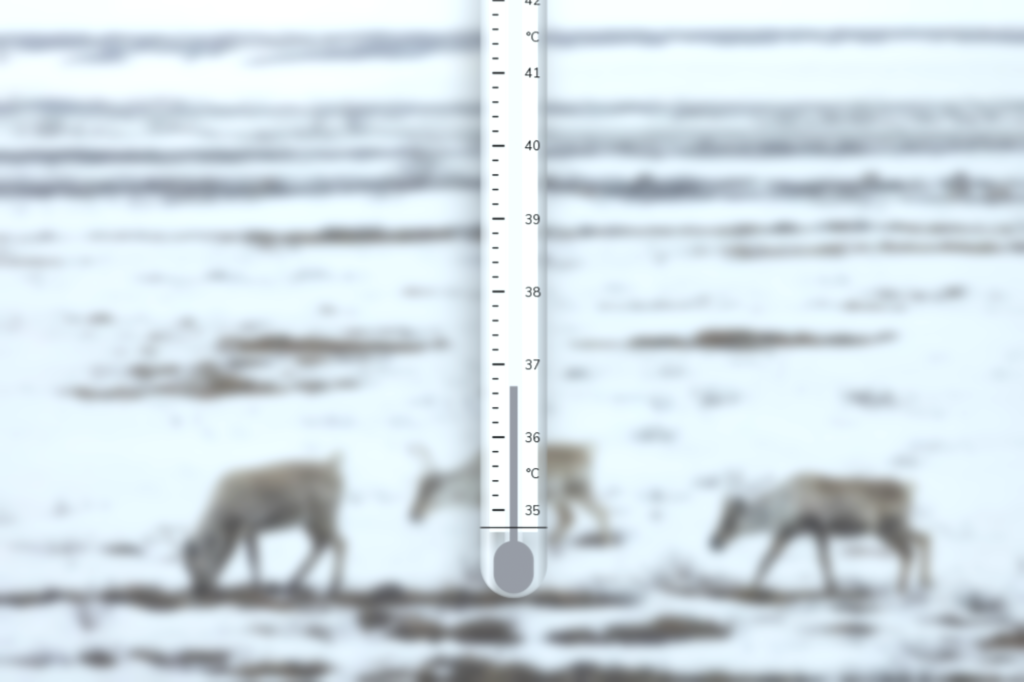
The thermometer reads **36.7** °C
